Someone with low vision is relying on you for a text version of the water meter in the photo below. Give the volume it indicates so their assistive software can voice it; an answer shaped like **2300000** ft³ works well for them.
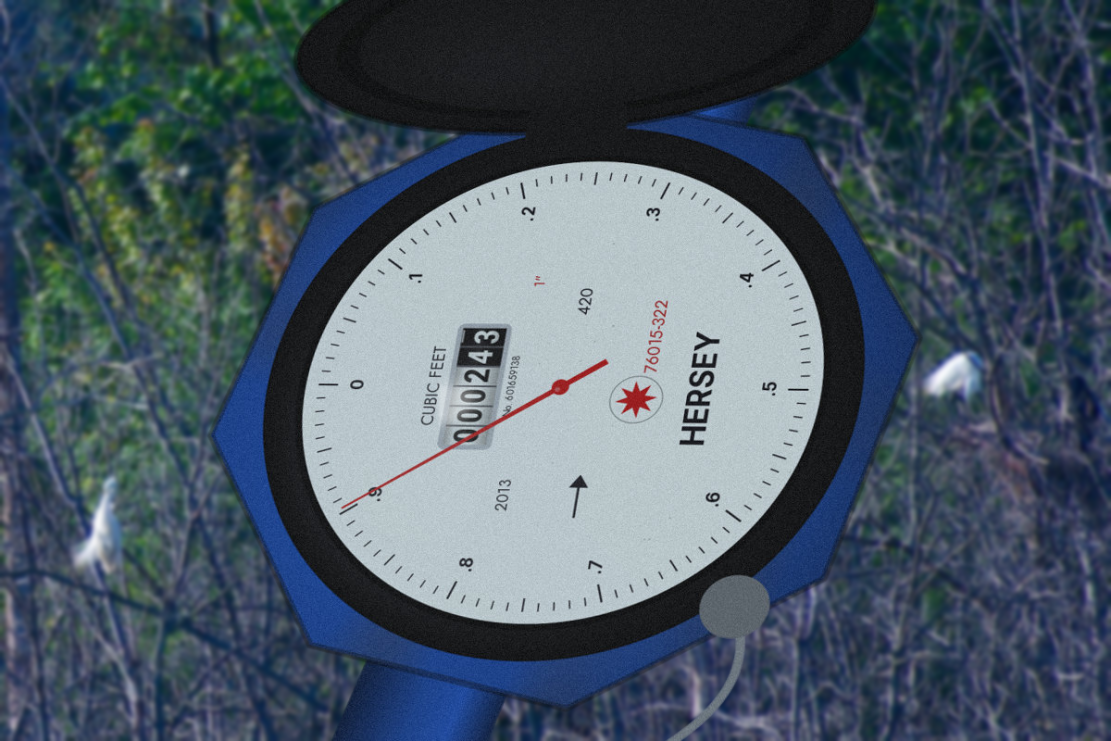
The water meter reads **242.90** ft³
